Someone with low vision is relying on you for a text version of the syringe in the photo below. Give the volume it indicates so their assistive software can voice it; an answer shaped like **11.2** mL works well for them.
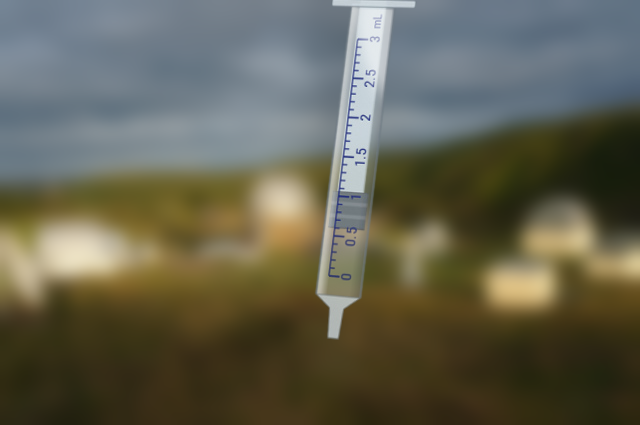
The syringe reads **0.6** mL
